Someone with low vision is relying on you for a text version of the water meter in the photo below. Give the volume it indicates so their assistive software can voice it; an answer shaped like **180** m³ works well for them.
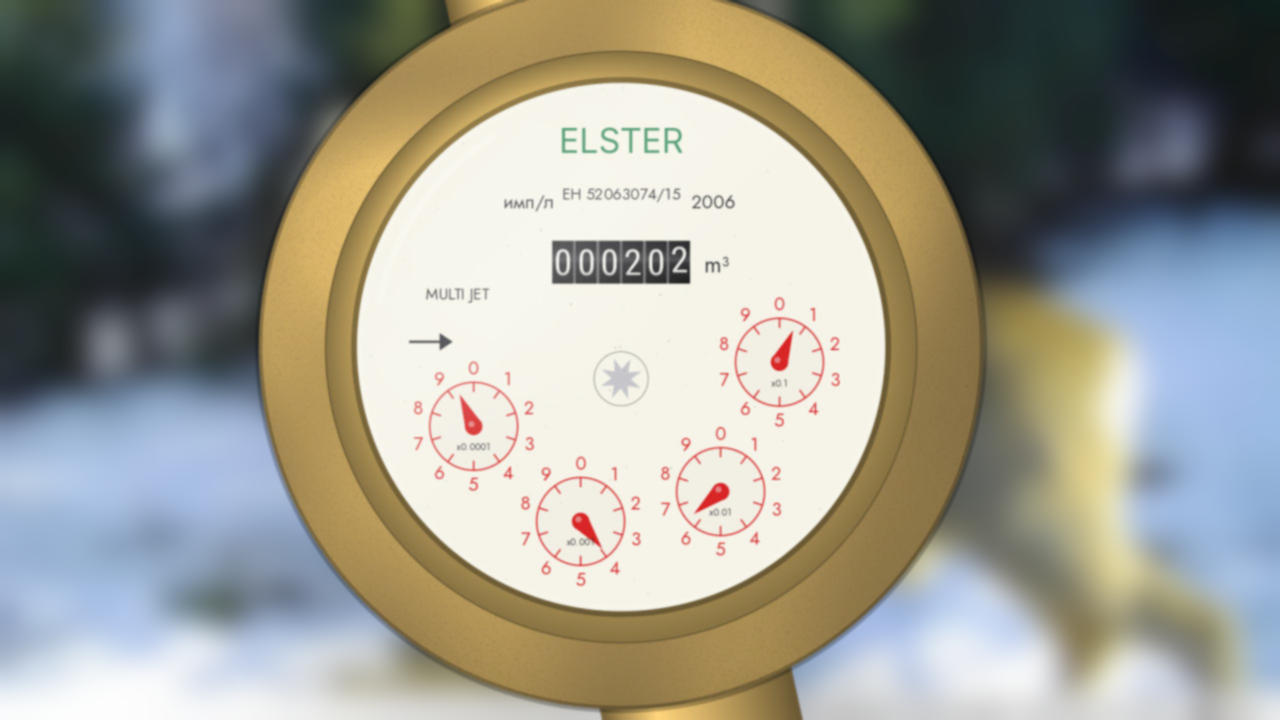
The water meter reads **202.0639** m³
